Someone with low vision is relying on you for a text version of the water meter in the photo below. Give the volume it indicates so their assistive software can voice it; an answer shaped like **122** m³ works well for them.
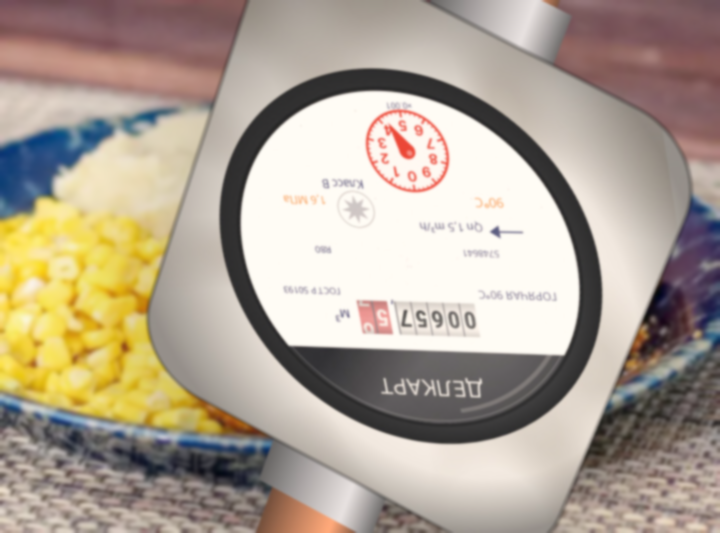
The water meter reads **657.564** m³
